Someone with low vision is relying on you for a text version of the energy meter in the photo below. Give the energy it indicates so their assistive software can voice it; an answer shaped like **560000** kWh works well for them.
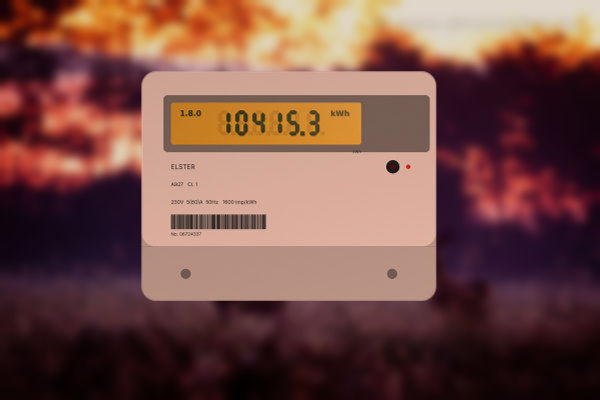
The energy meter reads **10415.3** kWh
